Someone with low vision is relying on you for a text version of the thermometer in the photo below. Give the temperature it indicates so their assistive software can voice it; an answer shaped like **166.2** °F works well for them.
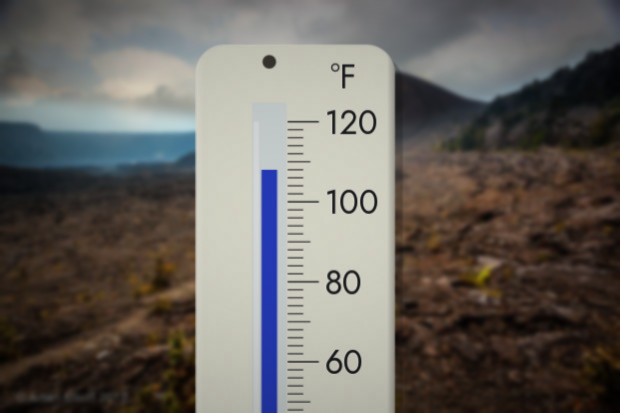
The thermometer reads **108** °F
